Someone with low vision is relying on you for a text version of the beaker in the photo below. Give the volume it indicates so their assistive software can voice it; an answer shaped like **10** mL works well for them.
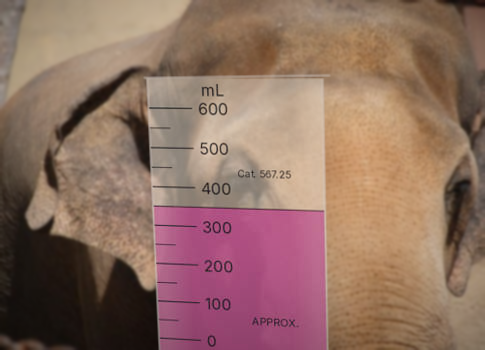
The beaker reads **350** mL
